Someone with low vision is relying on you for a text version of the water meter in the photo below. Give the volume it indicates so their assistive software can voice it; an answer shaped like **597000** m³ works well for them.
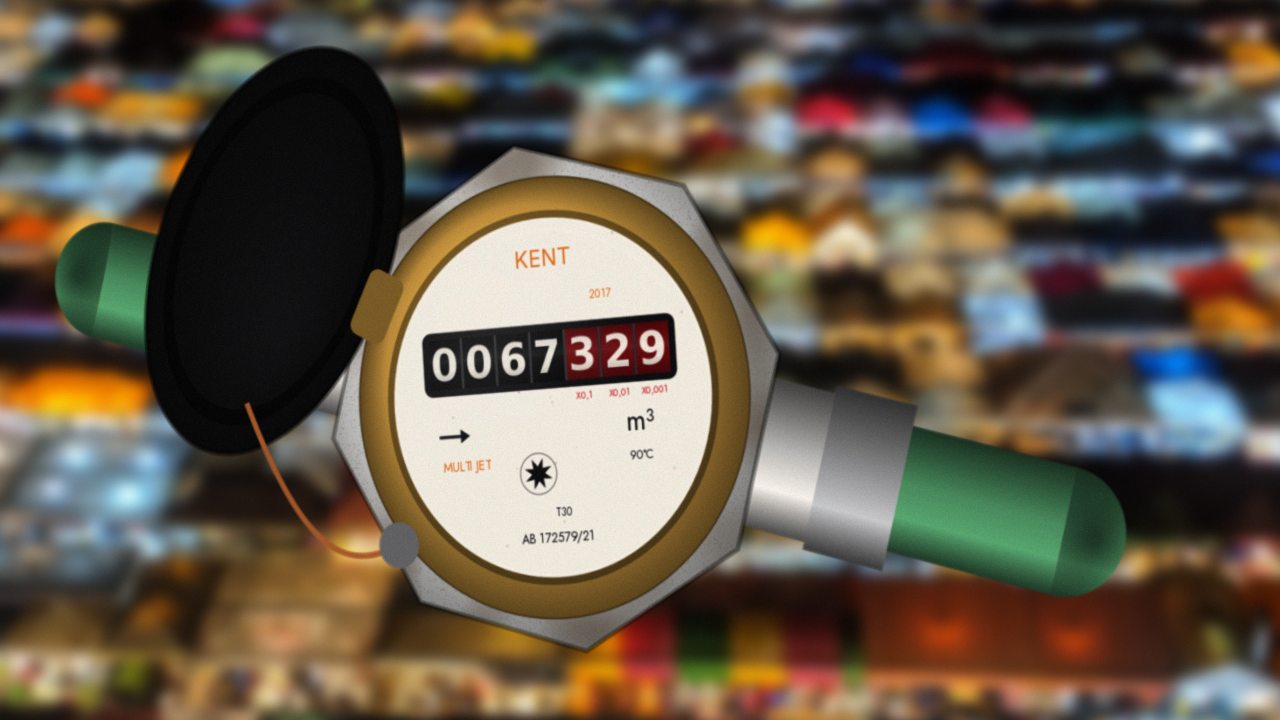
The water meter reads **67.329** m³
